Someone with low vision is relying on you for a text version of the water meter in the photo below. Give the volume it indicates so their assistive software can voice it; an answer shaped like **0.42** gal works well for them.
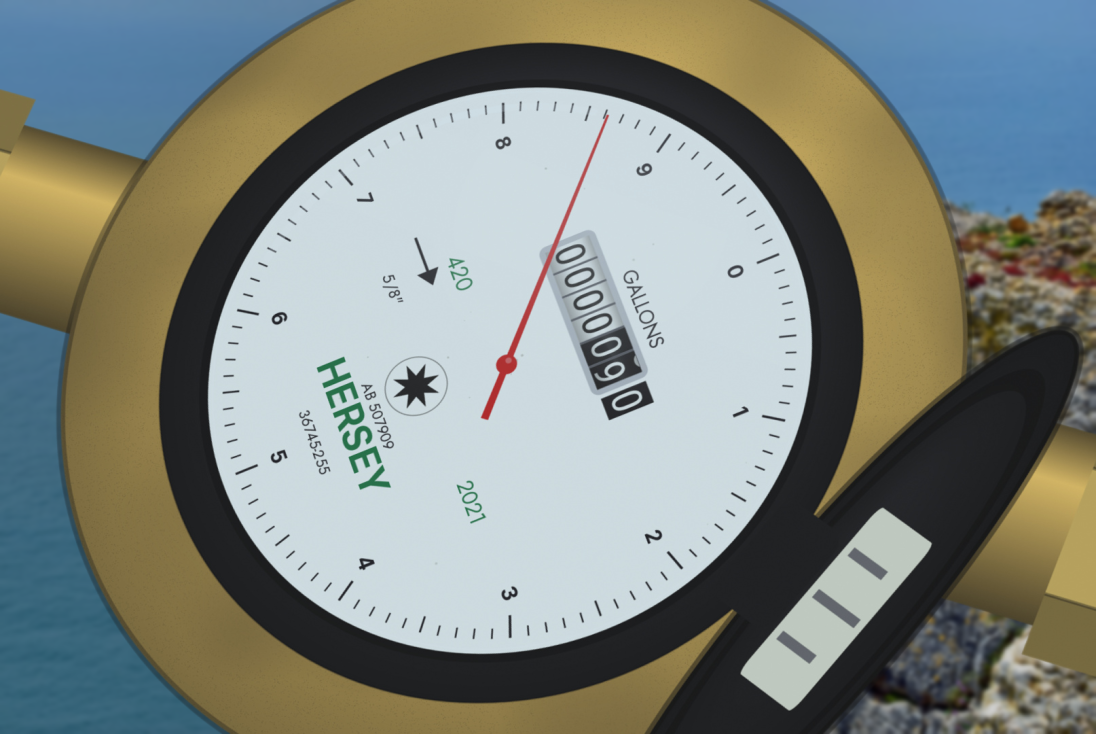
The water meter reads **88.6** gal
